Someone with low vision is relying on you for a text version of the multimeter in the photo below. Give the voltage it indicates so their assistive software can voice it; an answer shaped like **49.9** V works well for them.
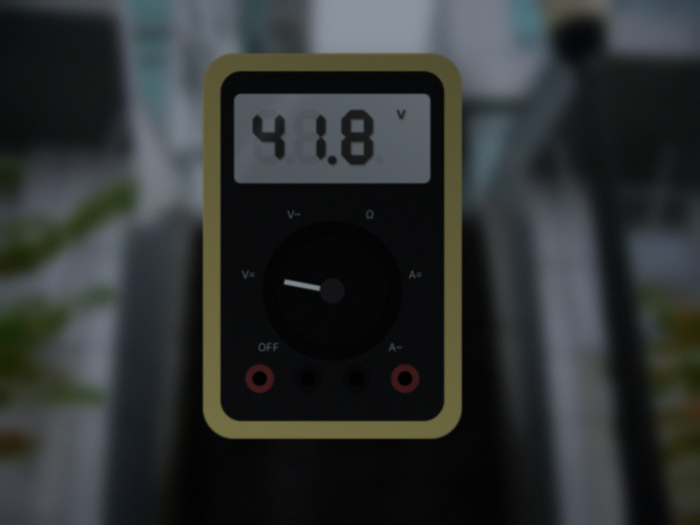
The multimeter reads **41.8** V
